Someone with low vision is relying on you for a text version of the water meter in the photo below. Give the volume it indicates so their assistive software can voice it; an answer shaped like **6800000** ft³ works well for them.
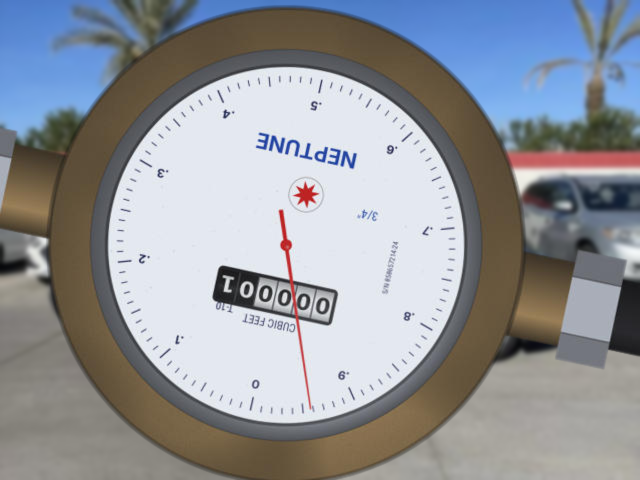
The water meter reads **0.94** ft³
